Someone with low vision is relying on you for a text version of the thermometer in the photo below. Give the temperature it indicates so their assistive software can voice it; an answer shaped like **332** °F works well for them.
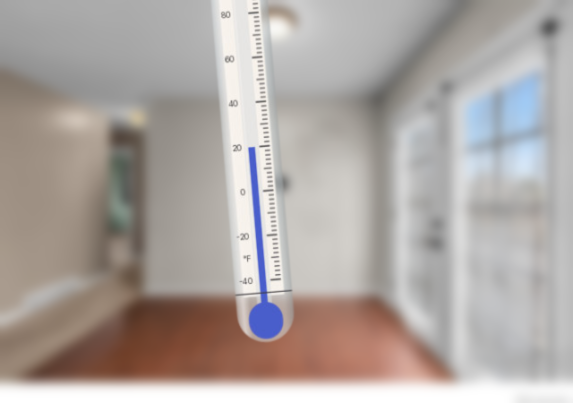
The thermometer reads **20** °F
